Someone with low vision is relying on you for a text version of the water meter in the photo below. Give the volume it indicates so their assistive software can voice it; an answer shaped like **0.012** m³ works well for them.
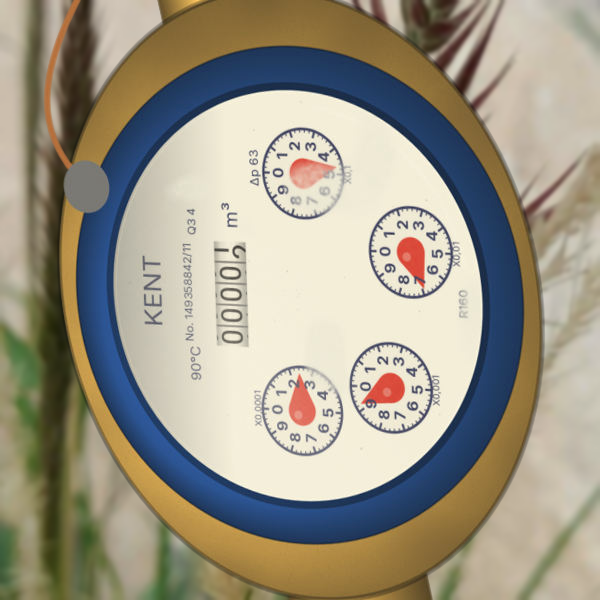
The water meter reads **1.4692** m³
